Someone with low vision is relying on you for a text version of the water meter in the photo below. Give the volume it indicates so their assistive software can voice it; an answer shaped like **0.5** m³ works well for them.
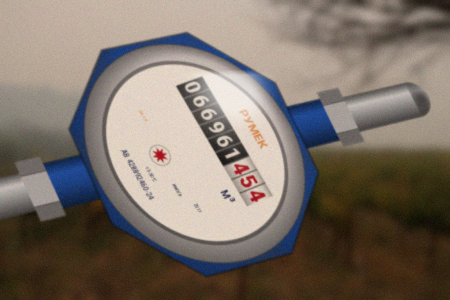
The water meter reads **66961.454** m³
